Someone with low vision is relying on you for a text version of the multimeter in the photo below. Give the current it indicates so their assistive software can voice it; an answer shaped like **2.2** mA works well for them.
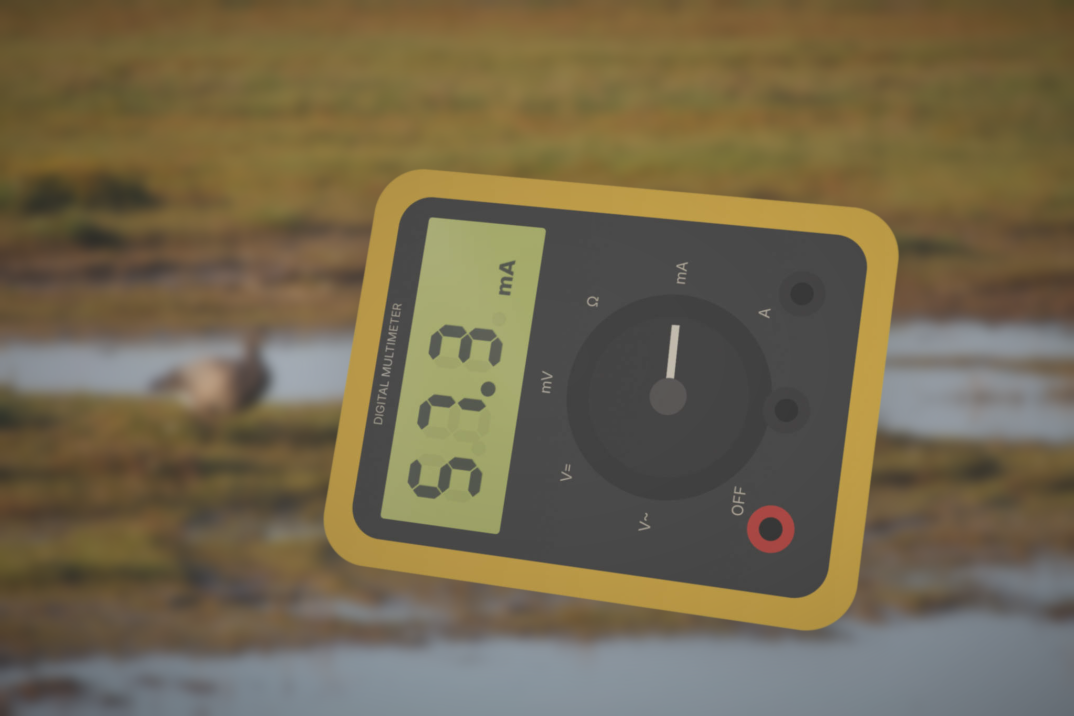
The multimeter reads **57.3** mA
